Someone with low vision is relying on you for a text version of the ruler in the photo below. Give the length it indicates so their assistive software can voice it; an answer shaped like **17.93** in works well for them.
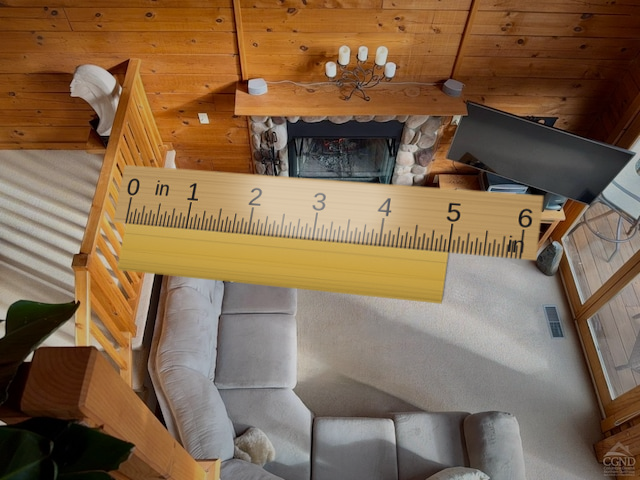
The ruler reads **5** in
